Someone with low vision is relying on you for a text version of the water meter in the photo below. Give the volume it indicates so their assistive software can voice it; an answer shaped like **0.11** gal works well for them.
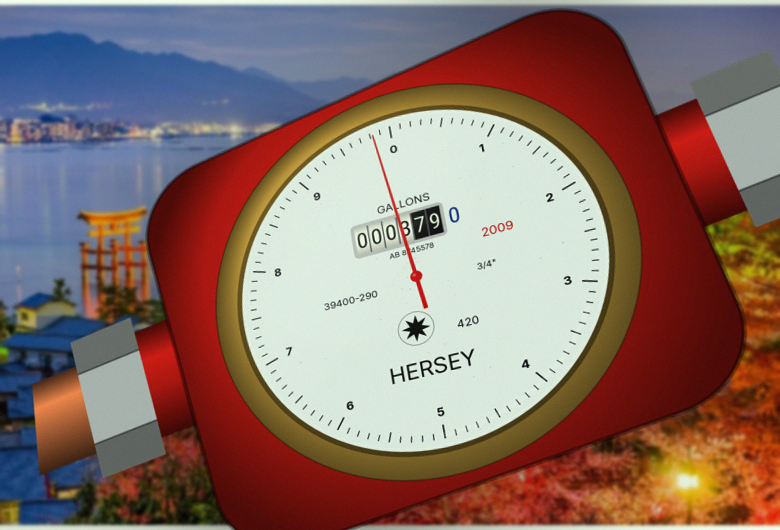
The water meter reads **3789.8** gal
